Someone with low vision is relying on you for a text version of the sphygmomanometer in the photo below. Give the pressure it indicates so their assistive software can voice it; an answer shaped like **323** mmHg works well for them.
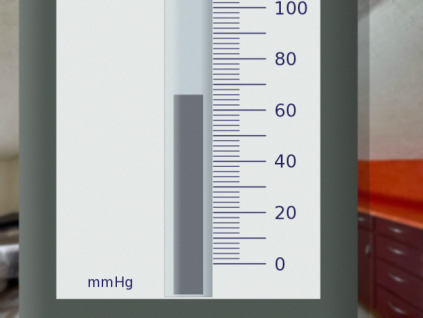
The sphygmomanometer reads **66** mmHg
